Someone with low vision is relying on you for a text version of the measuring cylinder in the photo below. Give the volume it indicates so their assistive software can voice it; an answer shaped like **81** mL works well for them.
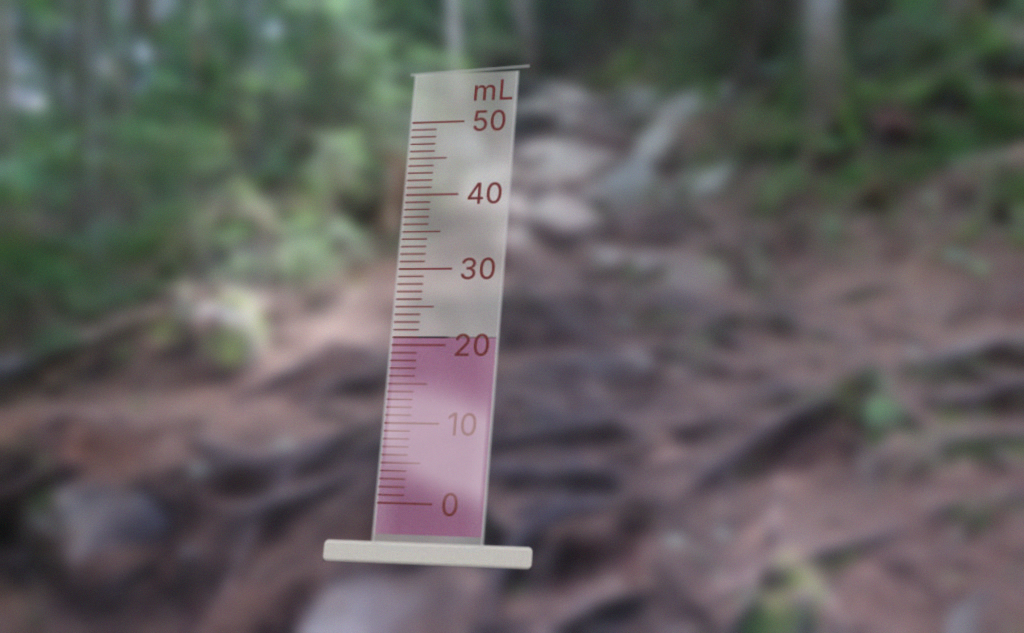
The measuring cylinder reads **21** mL
